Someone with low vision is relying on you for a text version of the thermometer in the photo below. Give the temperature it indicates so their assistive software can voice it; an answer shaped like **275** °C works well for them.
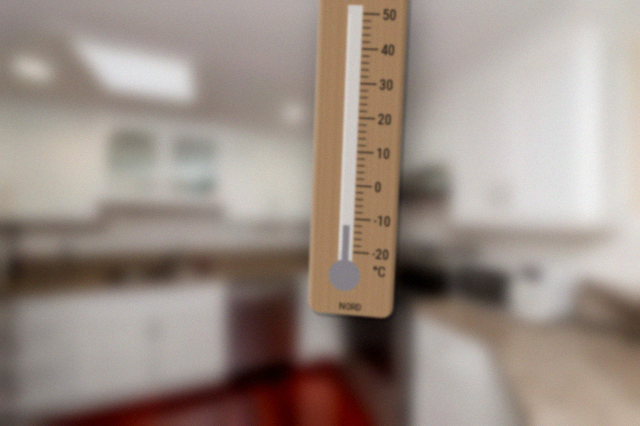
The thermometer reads **-12** °C
